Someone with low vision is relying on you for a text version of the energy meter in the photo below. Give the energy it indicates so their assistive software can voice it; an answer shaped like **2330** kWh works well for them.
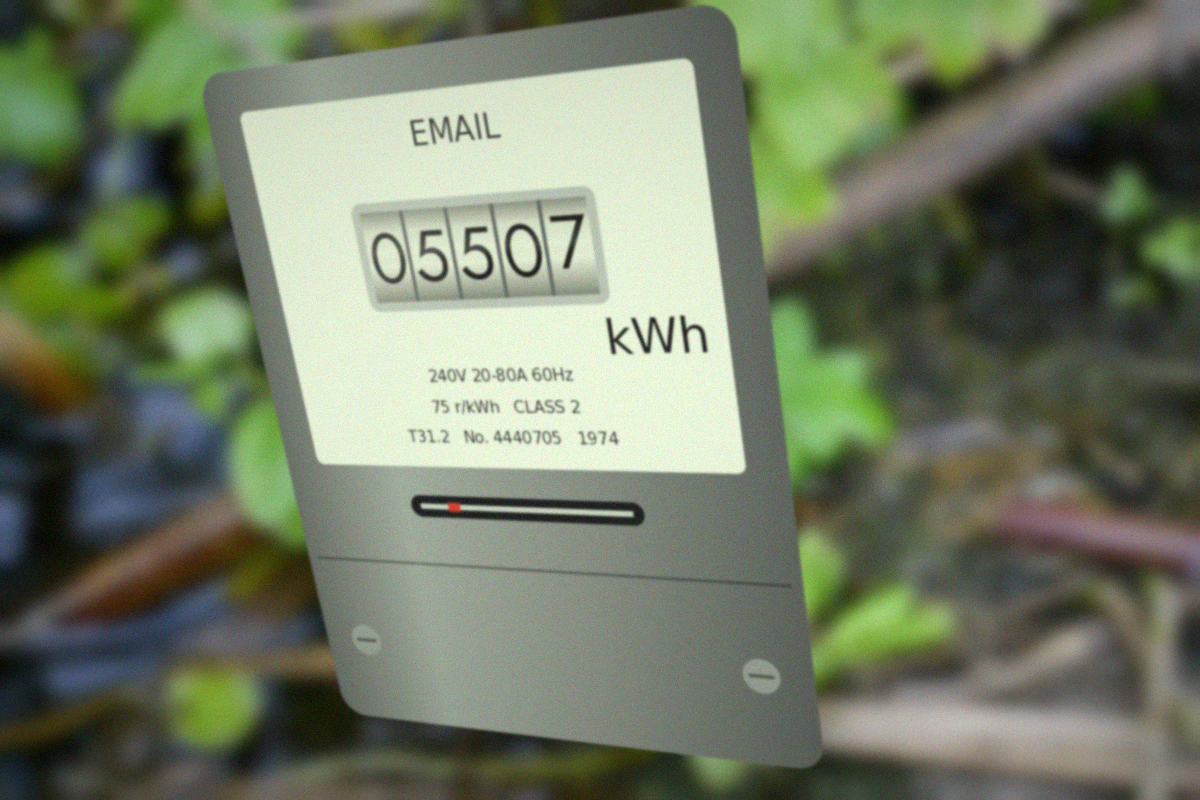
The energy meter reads **5507** kWh
